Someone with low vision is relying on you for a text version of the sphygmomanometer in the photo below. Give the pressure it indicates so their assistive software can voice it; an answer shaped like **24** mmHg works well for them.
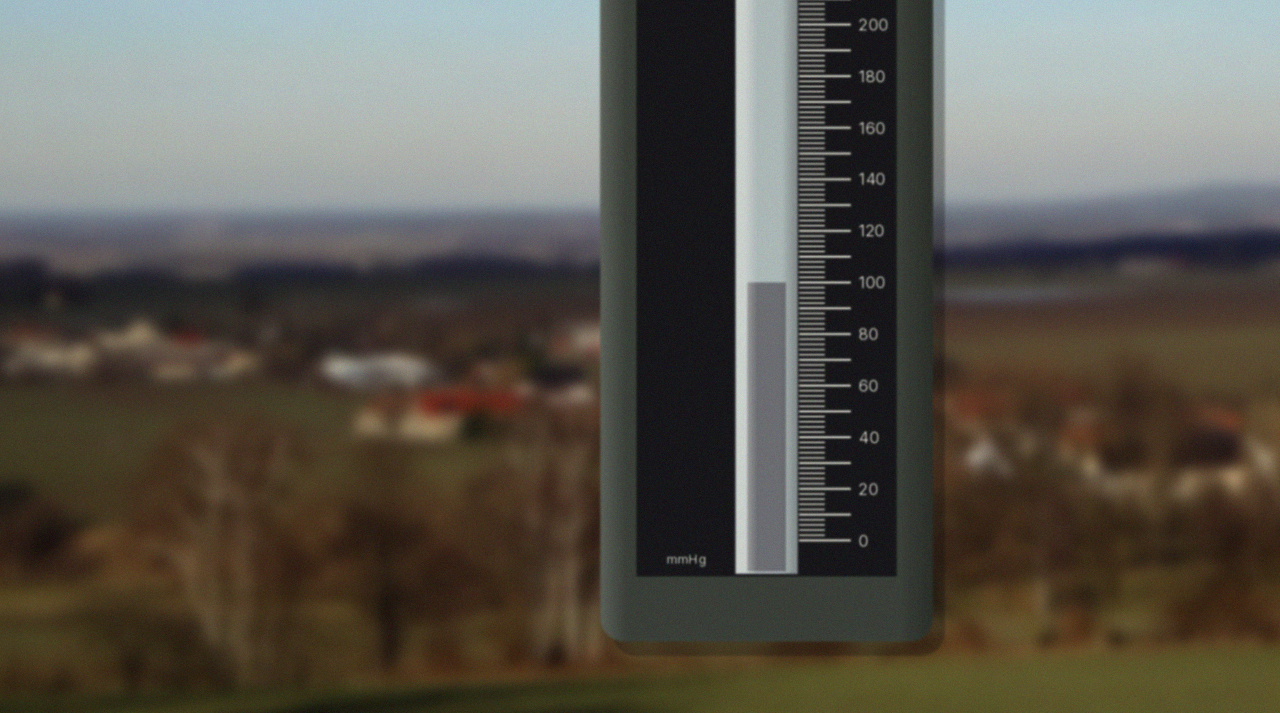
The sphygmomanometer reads **100** mmHg
